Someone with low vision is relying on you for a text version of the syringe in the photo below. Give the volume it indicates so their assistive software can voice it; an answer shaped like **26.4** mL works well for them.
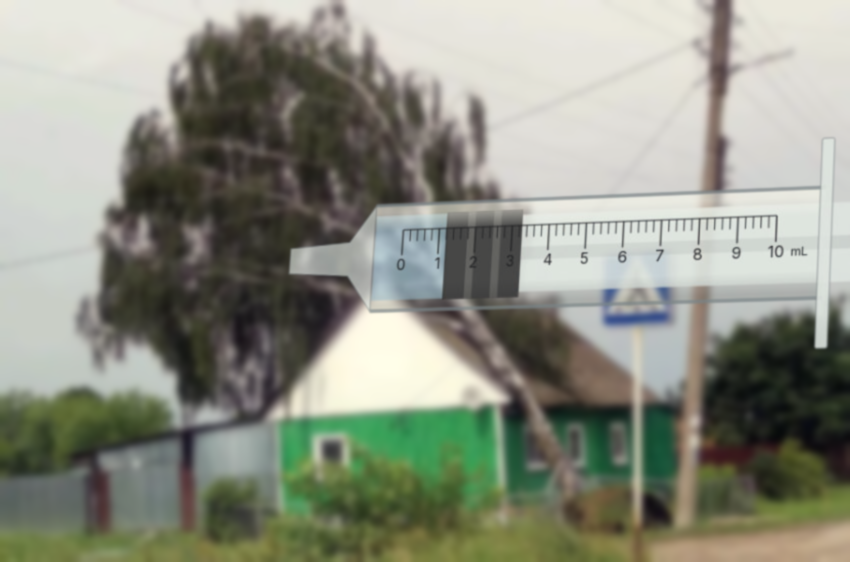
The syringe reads **1.2** mL
